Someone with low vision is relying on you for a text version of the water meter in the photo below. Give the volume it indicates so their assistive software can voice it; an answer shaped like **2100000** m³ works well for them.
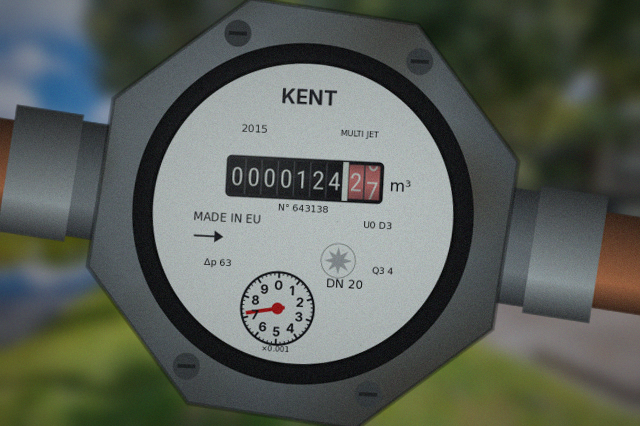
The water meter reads **124.267** m³
